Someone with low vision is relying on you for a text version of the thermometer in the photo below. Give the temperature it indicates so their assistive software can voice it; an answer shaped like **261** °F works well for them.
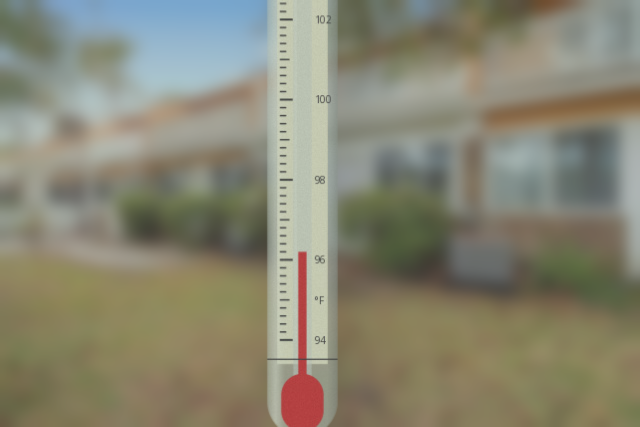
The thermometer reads **96.2** °F
